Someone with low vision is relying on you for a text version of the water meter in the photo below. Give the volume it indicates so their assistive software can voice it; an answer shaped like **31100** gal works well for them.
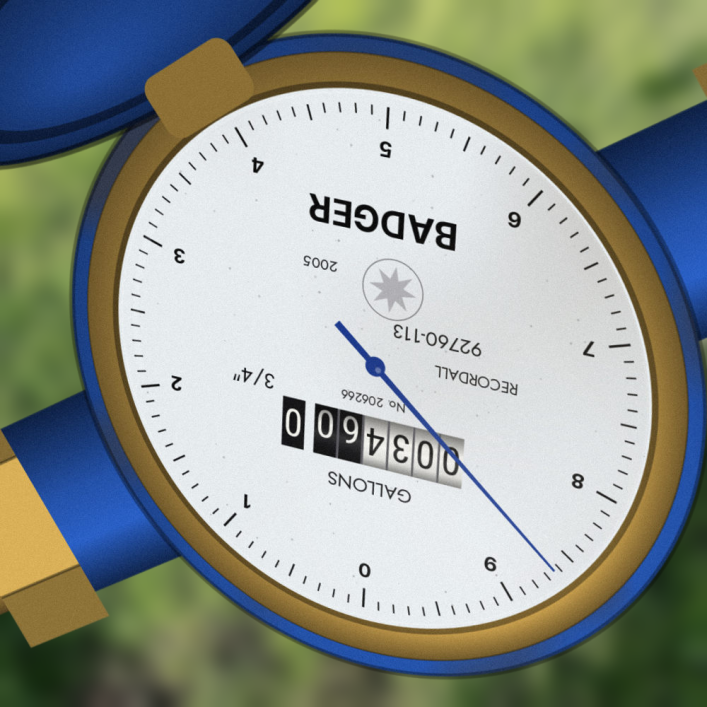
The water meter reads **34598.6** gal
